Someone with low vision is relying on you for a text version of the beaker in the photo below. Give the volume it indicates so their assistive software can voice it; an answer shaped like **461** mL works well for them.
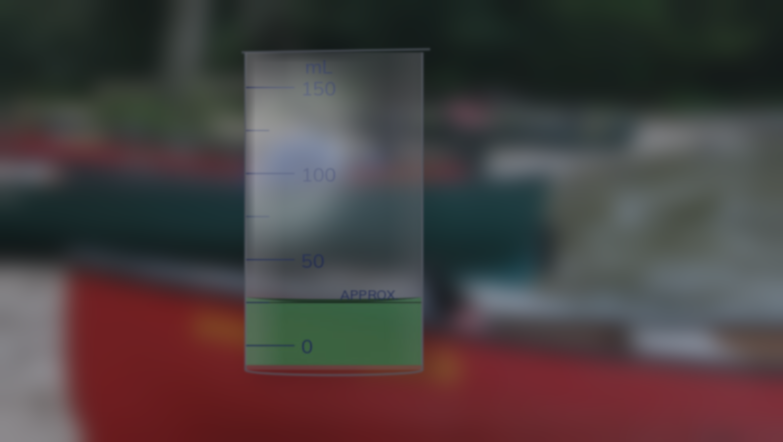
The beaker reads **25** mL
